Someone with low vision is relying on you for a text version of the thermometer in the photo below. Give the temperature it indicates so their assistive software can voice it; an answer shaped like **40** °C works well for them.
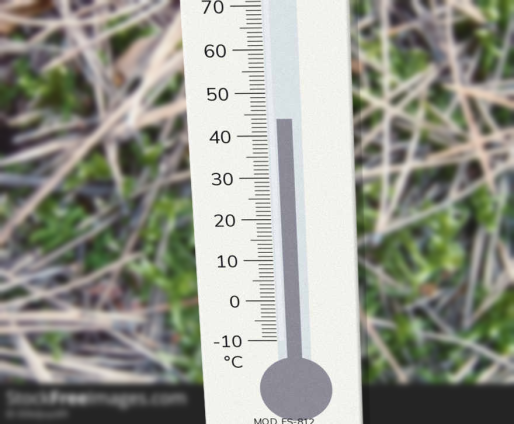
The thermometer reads **44** °C
